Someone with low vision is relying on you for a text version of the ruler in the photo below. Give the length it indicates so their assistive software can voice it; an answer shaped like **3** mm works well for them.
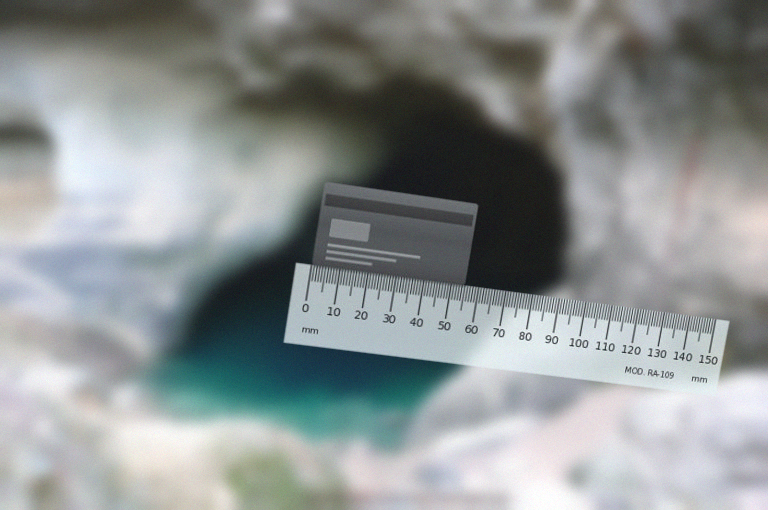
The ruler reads **55** mm
